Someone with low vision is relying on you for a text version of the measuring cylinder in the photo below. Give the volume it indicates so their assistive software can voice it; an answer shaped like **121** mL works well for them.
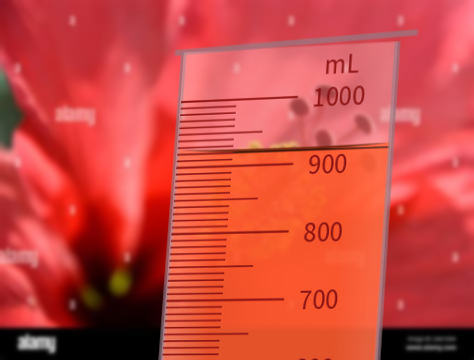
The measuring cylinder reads **920** mL
